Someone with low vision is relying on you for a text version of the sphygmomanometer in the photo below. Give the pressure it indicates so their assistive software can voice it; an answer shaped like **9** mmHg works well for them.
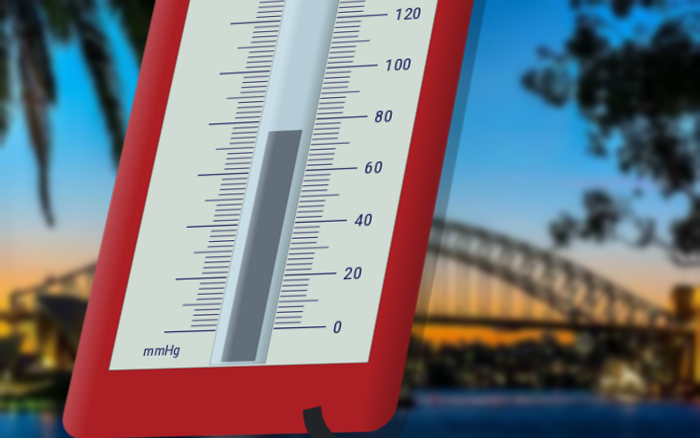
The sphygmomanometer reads **76** mmHg
